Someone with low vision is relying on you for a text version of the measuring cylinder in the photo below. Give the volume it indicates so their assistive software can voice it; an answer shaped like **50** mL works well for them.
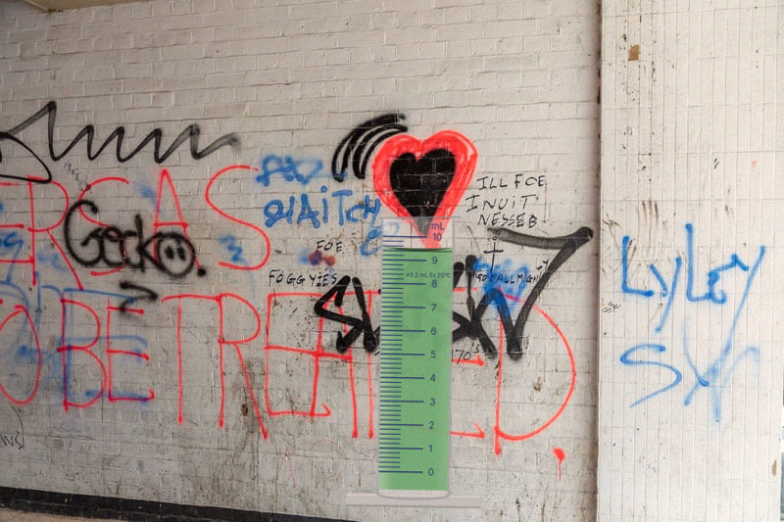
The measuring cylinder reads **9.4** mL
